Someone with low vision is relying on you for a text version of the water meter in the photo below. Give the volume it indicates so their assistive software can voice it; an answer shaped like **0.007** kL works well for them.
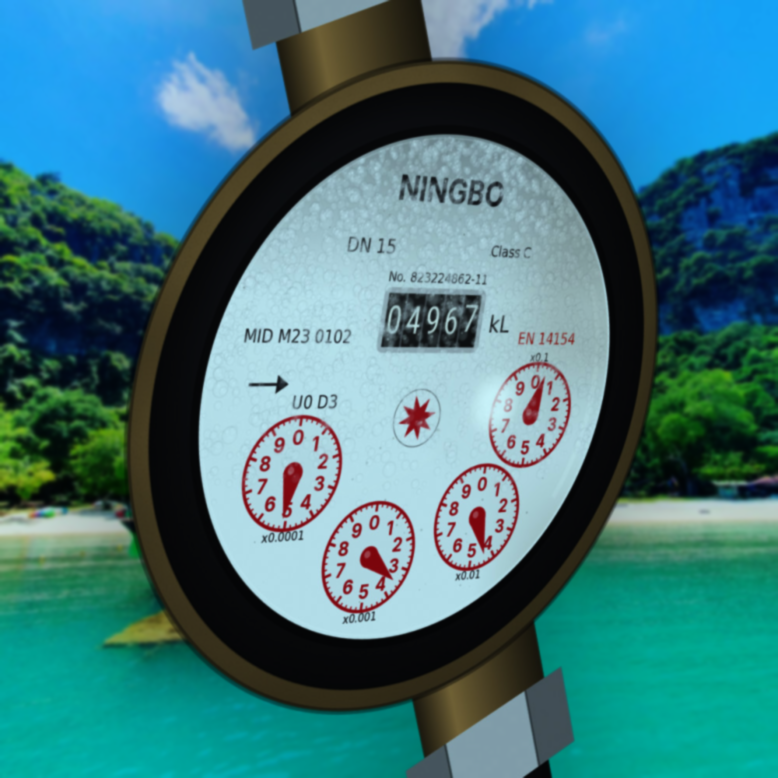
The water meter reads **4967.0435** kL
